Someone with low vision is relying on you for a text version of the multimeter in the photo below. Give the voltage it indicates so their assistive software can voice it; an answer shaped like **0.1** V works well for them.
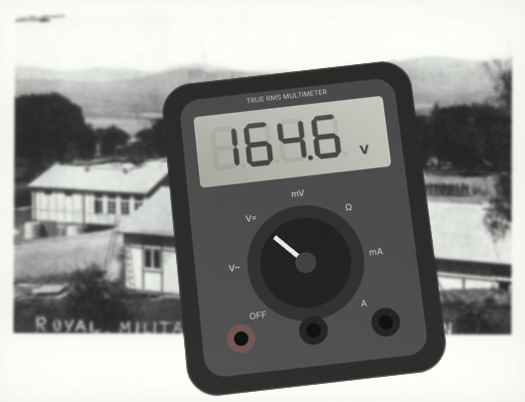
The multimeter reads **164.6** V
